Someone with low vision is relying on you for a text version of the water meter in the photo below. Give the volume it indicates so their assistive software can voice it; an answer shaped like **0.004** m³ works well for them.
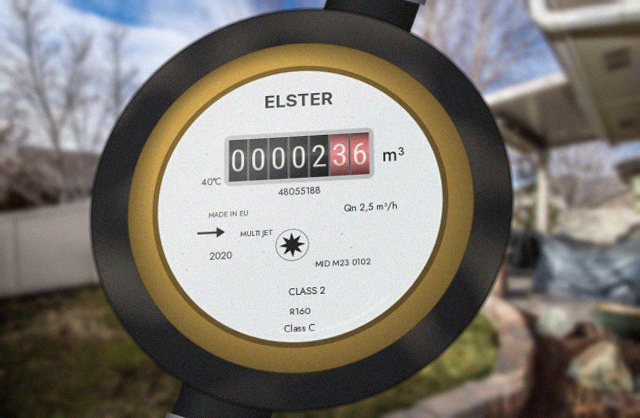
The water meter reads **2.36** m³
